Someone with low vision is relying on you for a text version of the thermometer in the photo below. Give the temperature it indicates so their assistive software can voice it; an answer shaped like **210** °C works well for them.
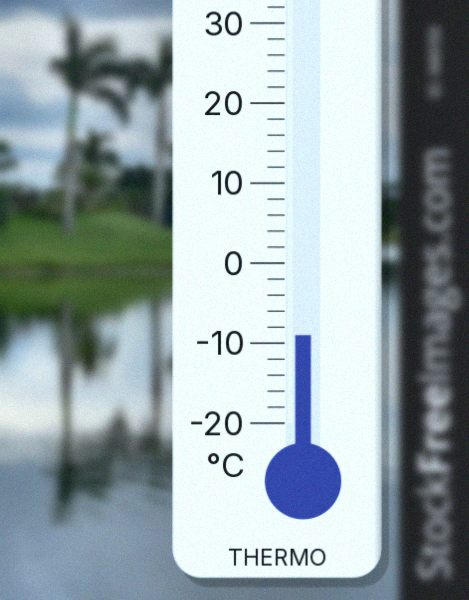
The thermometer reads **-9** °C
